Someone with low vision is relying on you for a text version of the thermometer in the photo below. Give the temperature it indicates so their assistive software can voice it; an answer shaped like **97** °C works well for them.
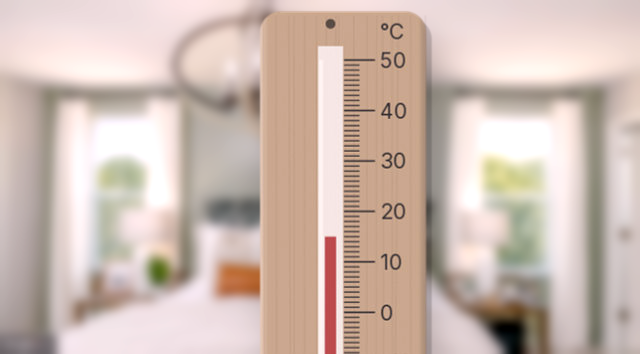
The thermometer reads **15** °C
